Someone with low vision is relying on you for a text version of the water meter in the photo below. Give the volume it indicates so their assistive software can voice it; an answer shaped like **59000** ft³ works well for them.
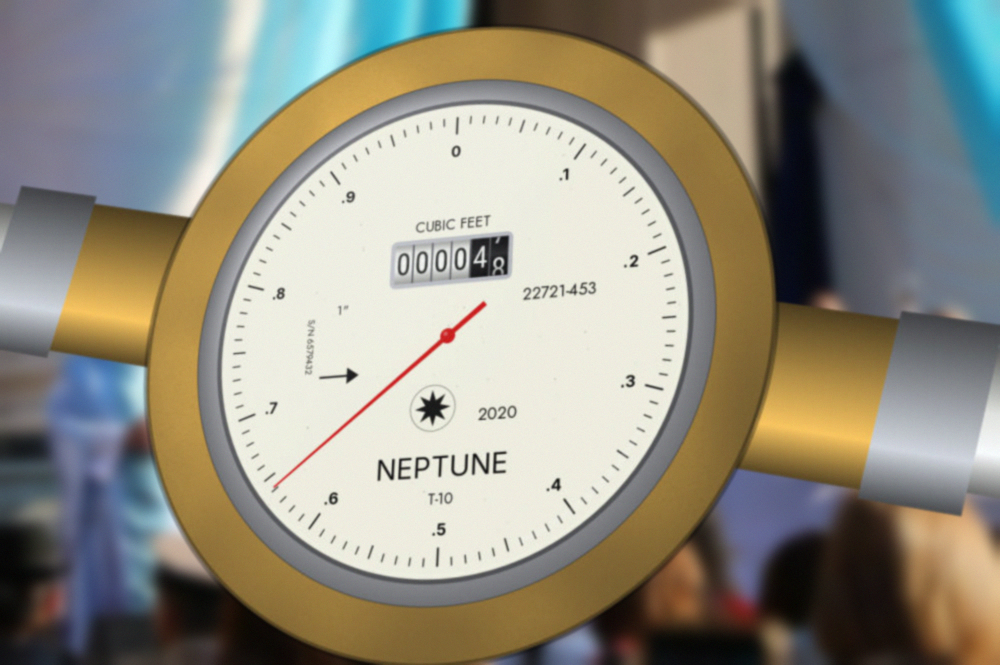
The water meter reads **47.64** ft³
